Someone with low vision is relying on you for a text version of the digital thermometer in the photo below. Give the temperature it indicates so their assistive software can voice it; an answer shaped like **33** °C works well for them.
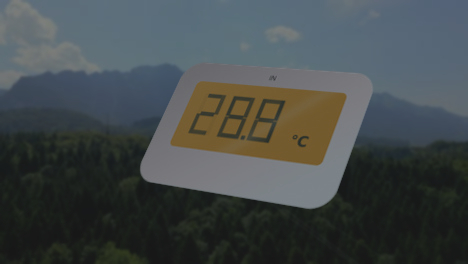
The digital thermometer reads **28.8** °C
